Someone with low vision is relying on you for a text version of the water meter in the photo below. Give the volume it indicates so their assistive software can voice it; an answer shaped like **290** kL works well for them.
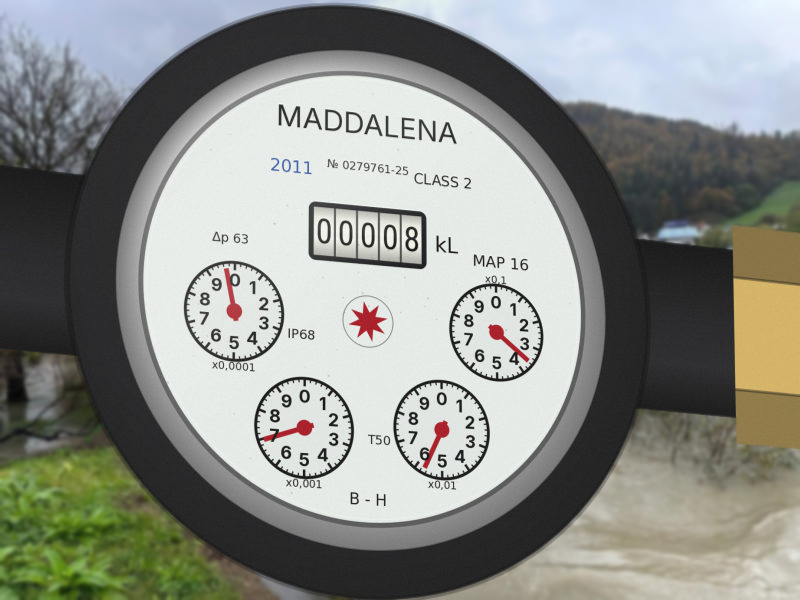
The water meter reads **8.3569** kL
